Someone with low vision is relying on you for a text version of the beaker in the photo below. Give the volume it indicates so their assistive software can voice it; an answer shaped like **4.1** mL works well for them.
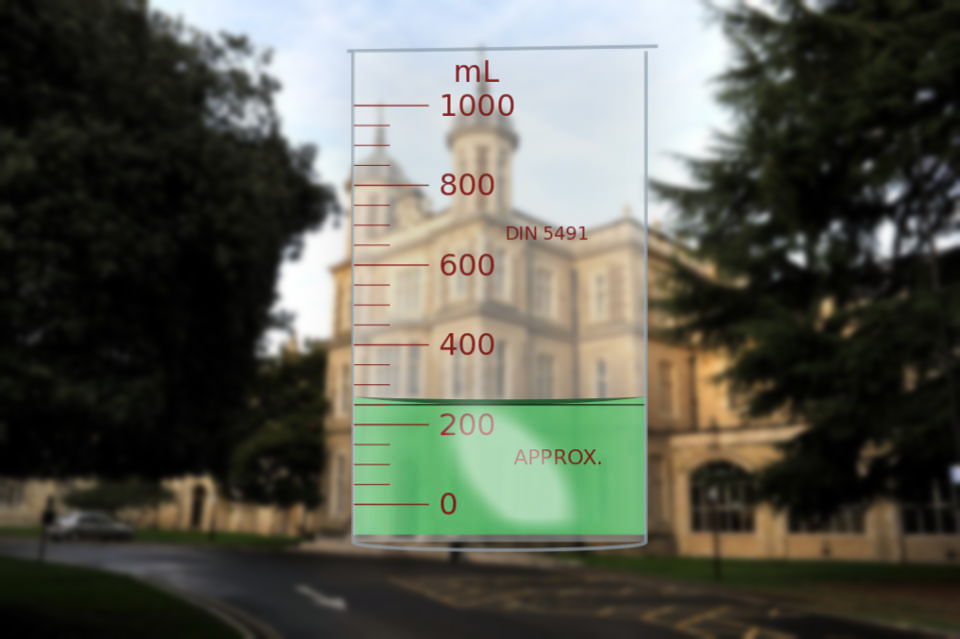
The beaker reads **250** mL
